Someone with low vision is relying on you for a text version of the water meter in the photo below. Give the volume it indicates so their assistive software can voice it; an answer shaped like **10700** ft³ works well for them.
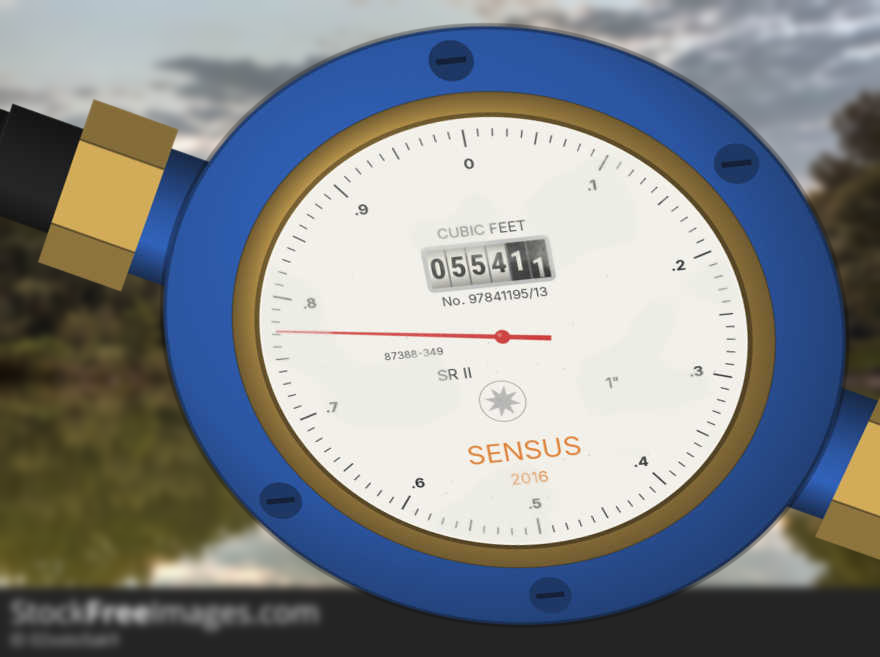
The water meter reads **55410.77** ft³
